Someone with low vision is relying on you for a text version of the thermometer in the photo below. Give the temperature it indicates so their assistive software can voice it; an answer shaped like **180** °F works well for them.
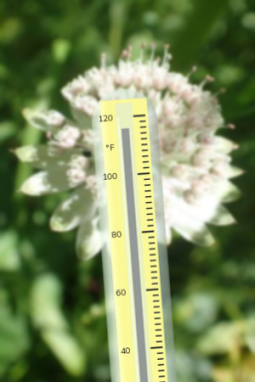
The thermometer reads **116** °F
